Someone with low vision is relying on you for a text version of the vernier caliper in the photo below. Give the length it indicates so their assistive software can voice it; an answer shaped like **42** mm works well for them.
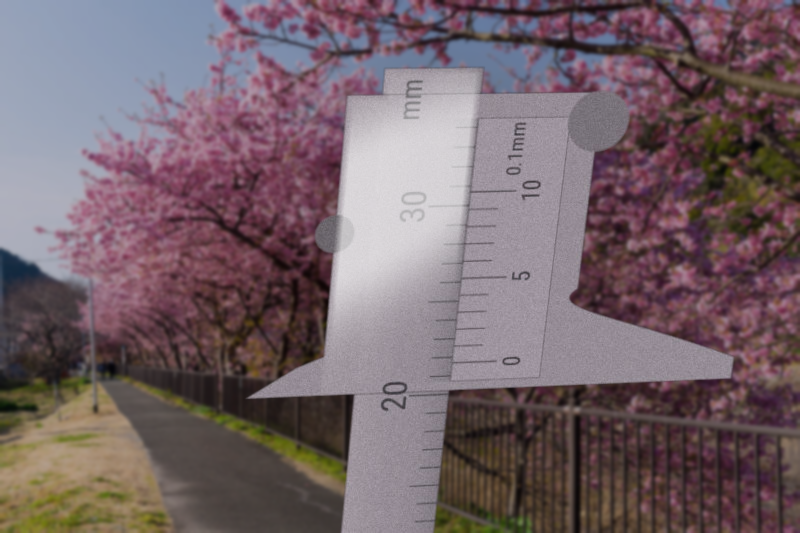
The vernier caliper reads **21.7** mm
